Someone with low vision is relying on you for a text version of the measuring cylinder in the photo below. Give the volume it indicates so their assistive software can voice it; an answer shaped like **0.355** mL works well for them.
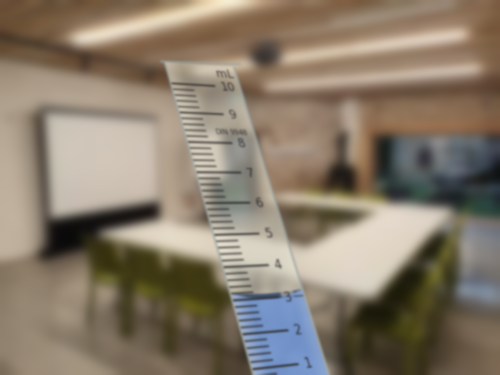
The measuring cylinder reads **3** mL
